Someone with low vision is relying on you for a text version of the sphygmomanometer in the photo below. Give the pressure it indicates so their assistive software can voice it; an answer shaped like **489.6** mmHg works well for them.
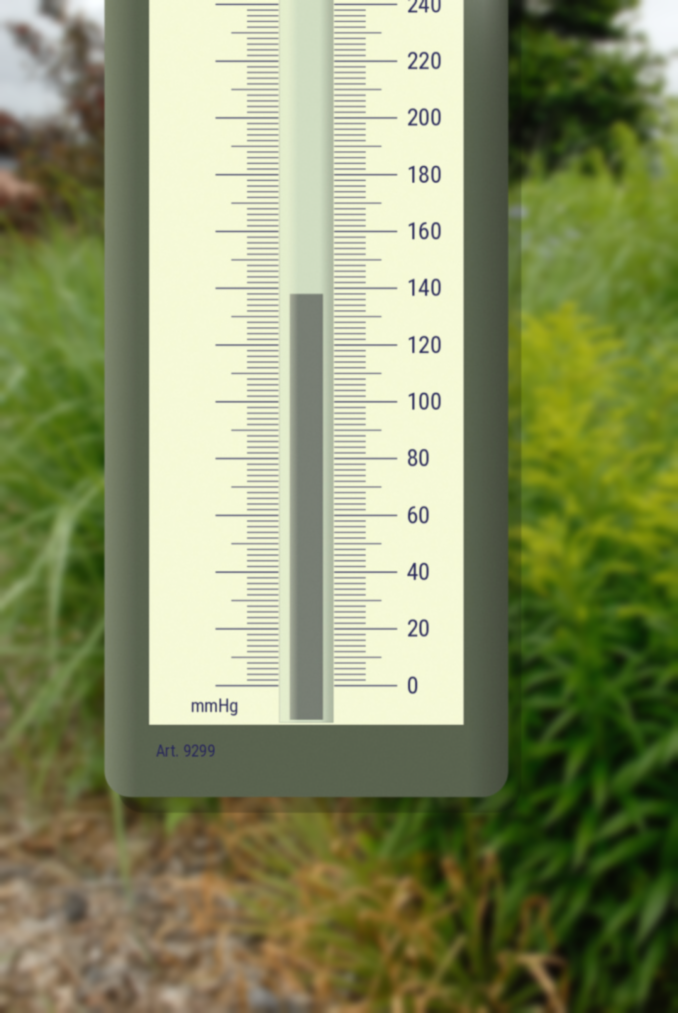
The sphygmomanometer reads **138** mmHg
